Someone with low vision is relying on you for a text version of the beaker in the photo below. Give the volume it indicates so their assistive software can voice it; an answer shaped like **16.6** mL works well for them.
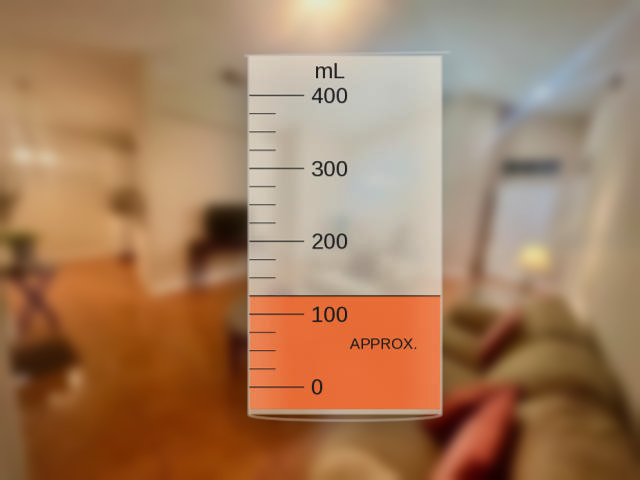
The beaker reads **125** mL
